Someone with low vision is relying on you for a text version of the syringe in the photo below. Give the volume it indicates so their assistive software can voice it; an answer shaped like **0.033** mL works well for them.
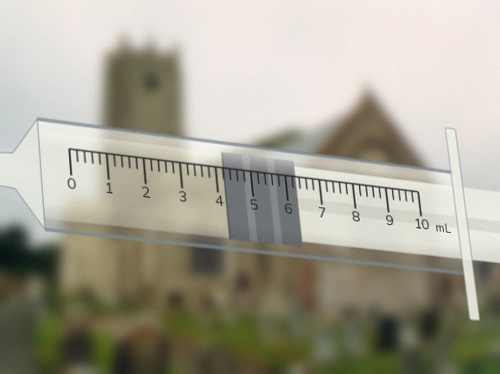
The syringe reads **4.2** mL
